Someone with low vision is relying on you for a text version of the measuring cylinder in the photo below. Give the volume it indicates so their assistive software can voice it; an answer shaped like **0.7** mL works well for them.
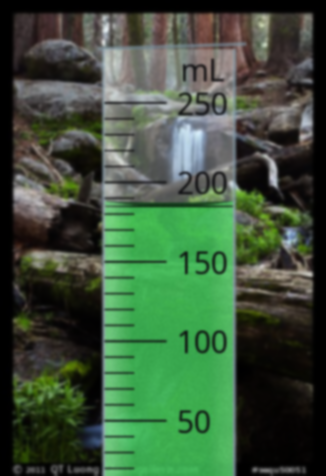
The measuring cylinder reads **185** mL
